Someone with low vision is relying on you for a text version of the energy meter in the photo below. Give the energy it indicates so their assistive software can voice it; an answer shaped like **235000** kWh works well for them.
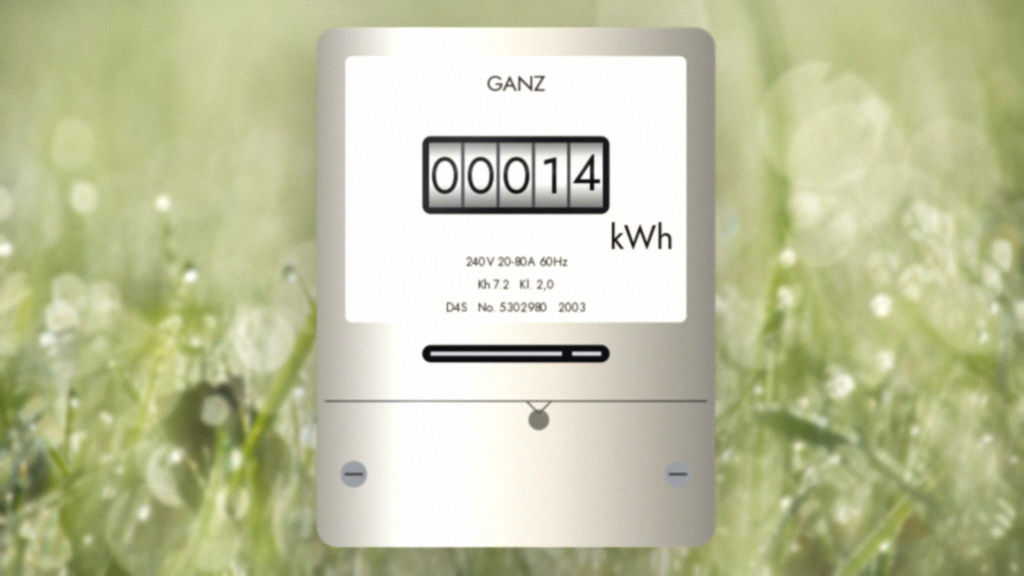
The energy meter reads **14** kWh
